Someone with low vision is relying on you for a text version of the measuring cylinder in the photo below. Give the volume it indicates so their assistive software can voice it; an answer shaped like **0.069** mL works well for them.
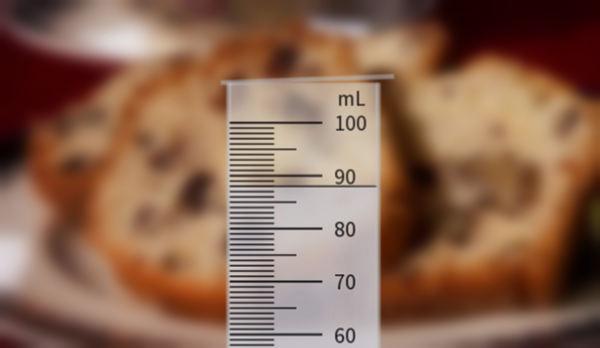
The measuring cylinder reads **88** mL
